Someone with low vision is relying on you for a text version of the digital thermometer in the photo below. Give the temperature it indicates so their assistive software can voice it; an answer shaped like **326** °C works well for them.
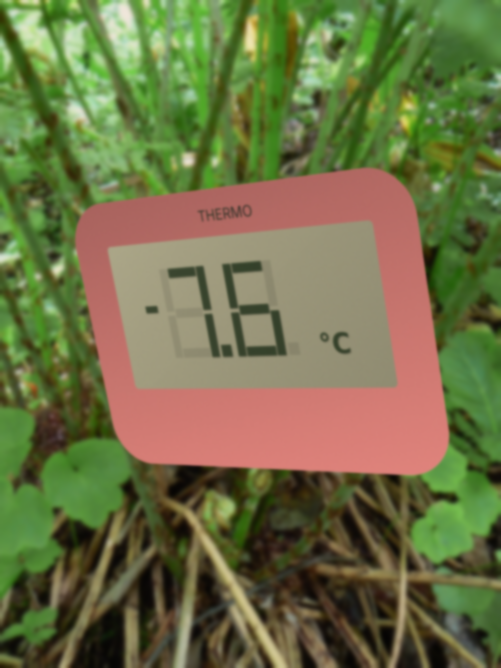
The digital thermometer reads **-7.6** °C
